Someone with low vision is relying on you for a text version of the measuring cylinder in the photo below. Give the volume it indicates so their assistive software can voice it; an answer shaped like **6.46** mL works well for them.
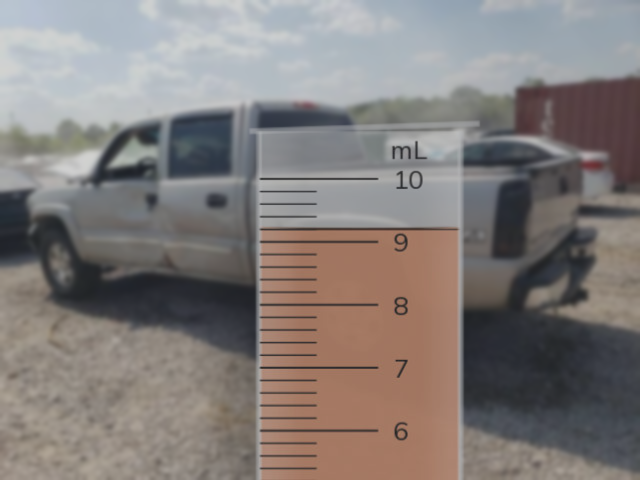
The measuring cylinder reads **9.2** mL
